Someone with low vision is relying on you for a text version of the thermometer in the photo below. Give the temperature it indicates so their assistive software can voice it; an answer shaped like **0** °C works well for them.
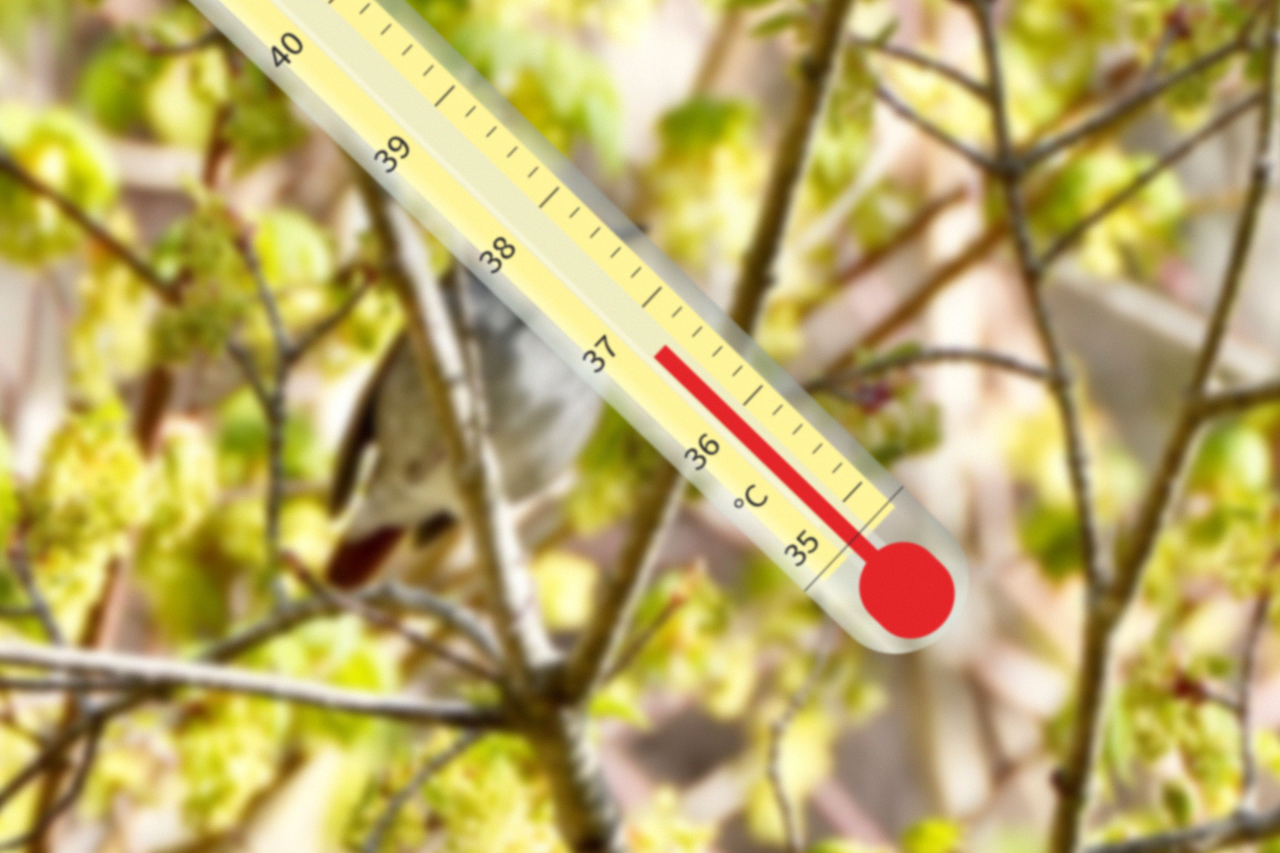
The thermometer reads **36.7** °C
